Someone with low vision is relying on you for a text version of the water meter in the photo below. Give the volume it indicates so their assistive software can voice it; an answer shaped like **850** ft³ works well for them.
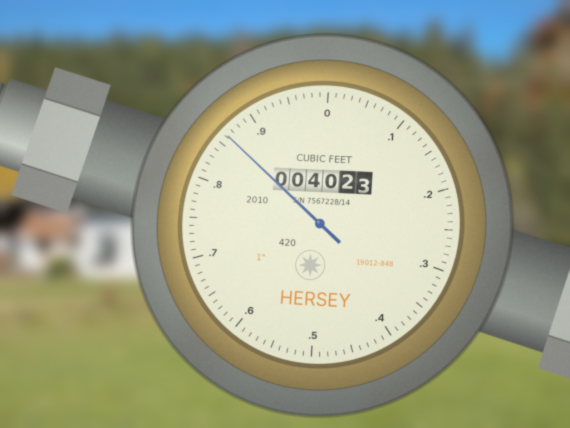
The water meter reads **4022.86** ft³
